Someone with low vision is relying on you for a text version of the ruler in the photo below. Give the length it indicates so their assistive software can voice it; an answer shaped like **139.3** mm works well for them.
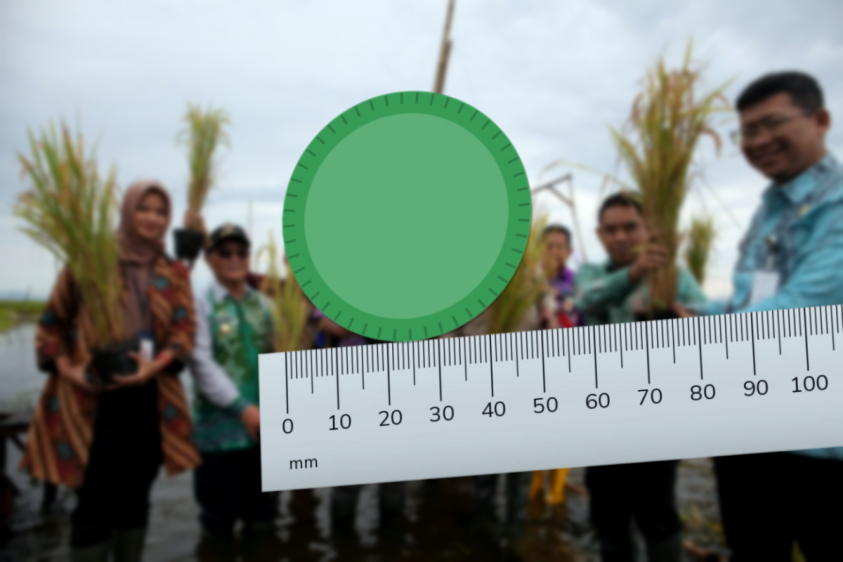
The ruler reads **49** mm
